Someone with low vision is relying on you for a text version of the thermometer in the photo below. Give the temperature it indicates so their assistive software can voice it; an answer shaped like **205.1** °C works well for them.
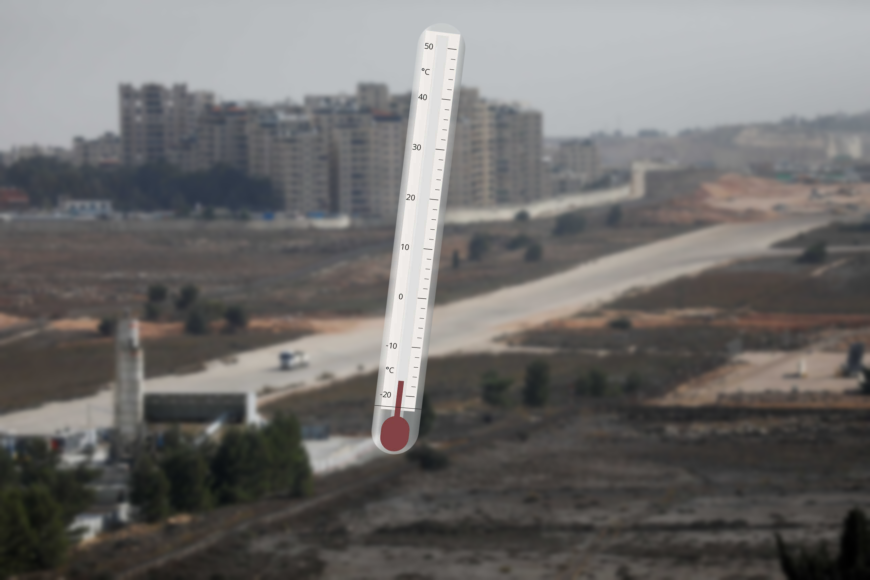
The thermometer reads **-17** °C
